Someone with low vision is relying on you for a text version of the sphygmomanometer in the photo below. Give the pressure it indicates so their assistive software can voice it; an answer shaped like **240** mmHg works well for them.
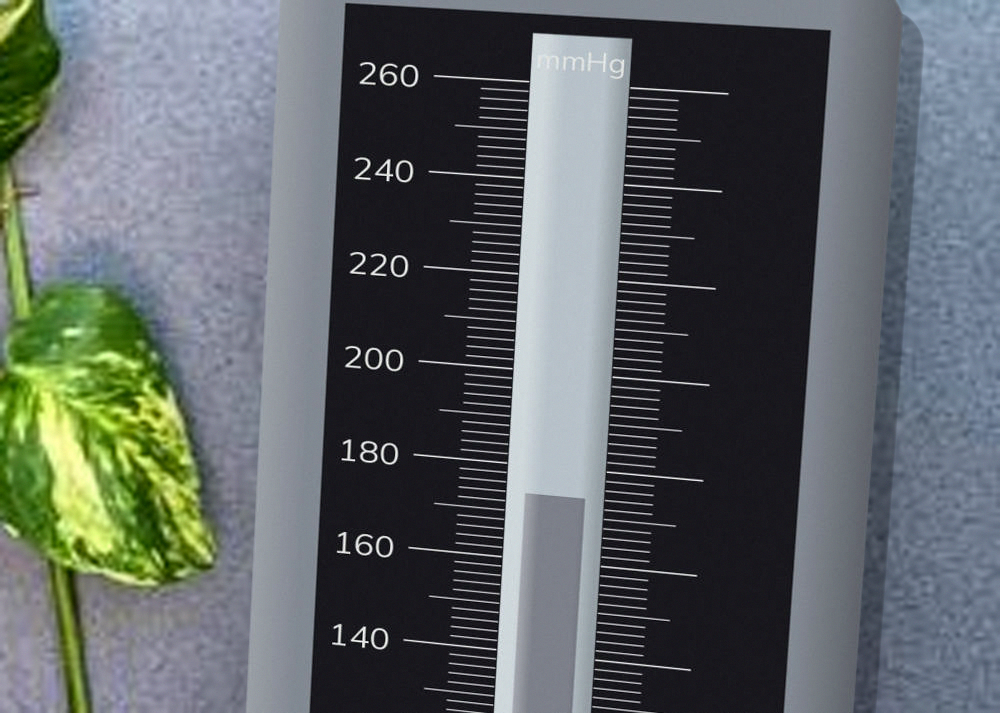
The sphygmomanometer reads **174** mmHg
